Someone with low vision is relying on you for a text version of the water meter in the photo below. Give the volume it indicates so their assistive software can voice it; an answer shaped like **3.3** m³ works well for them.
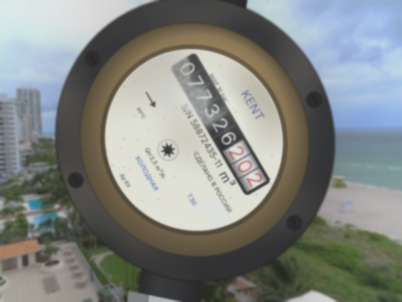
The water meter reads **77326.202** m³
